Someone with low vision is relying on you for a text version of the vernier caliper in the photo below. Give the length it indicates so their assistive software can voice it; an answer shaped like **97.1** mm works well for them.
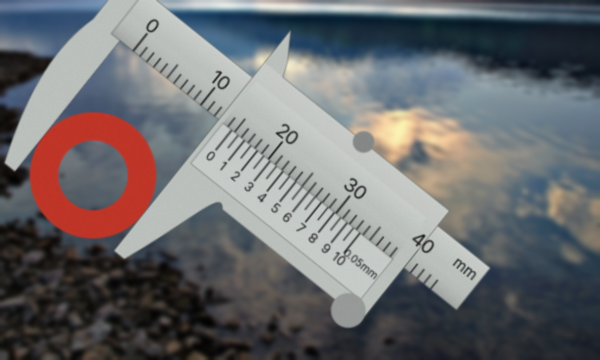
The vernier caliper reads **14.6** mm
